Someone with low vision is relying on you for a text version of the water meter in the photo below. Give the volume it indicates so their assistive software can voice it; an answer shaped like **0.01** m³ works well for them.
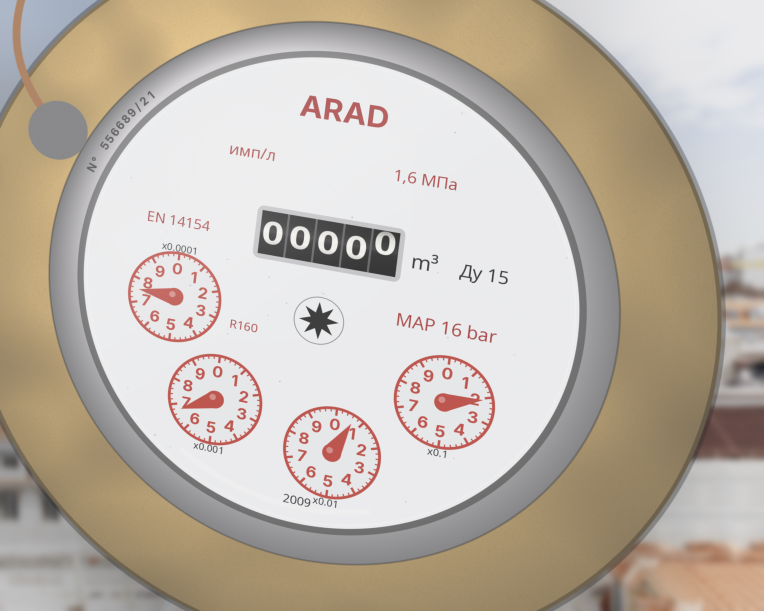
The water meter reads **0.2067** m³
